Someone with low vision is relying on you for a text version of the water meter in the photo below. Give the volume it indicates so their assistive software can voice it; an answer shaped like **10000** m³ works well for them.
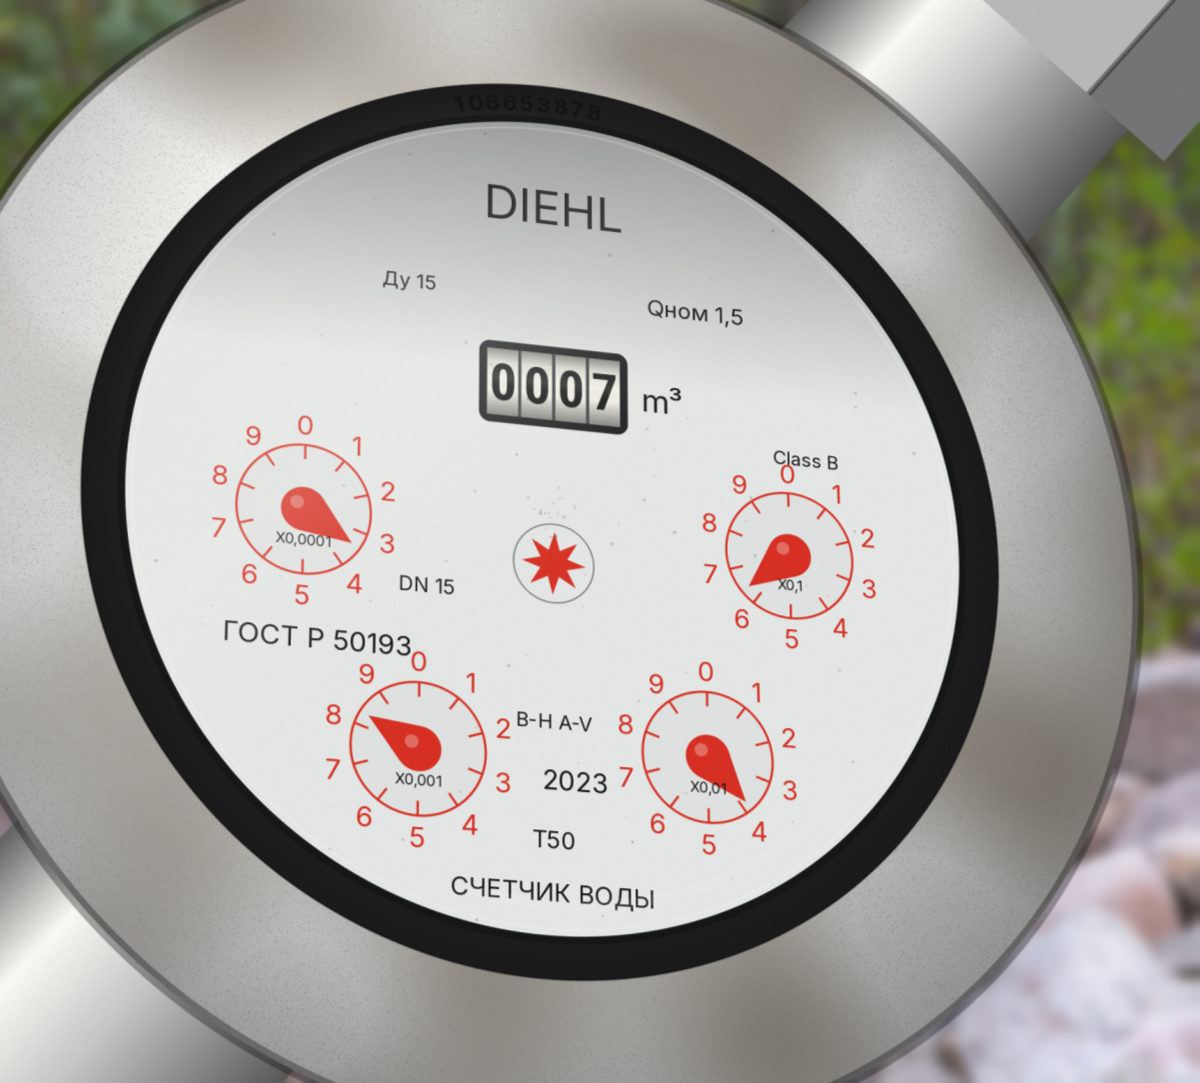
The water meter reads **7.6383** m³
